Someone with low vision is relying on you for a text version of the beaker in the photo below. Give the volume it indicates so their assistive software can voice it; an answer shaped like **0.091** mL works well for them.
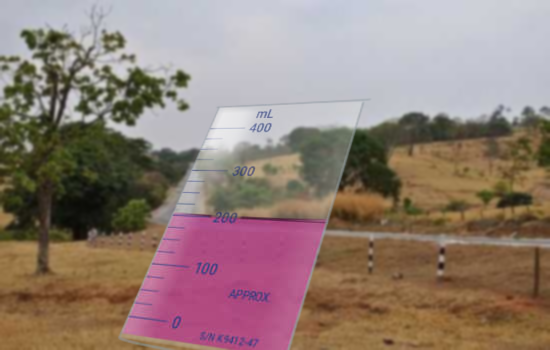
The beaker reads **200** mL
